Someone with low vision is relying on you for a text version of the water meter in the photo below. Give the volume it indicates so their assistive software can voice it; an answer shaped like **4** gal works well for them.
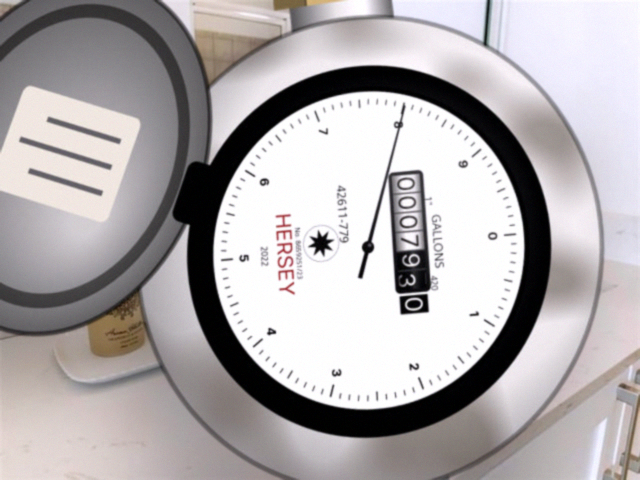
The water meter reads **7928.0** gal
